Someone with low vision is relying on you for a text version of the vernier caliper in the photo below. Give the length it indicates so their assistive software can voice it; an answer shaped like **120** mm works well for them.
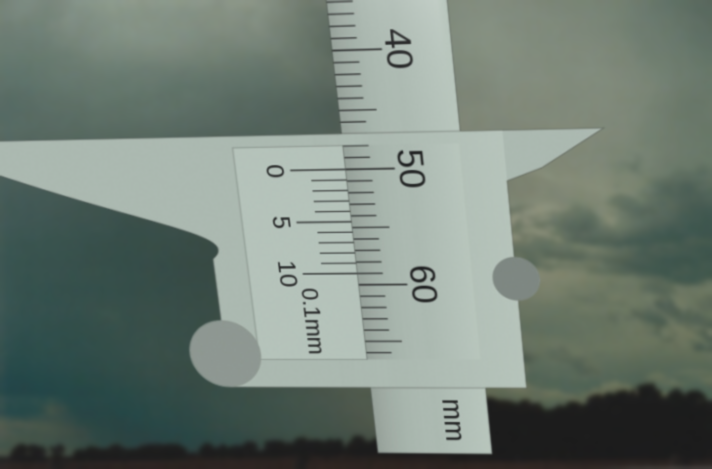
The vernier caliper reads **50.0** mm
